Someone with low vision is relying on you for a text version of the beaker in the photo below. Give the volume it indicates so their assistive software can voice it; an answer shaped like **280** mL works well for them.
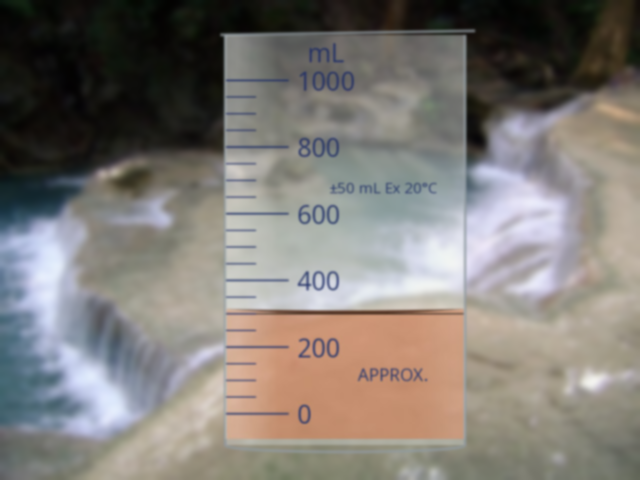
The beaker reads **300** mL
